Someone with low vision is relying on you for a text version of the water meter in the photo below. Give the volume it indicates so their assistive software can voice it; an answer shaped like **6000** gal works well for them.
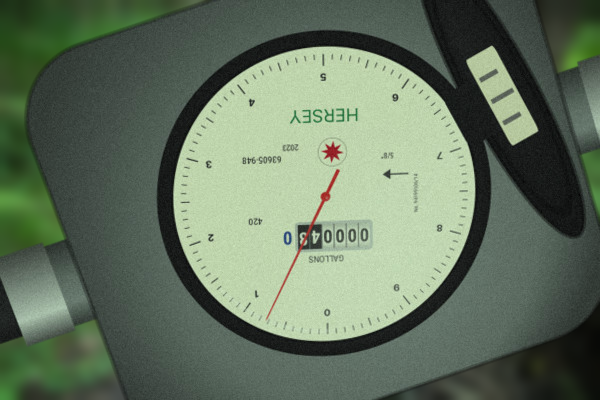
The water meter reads **480.7** gal
